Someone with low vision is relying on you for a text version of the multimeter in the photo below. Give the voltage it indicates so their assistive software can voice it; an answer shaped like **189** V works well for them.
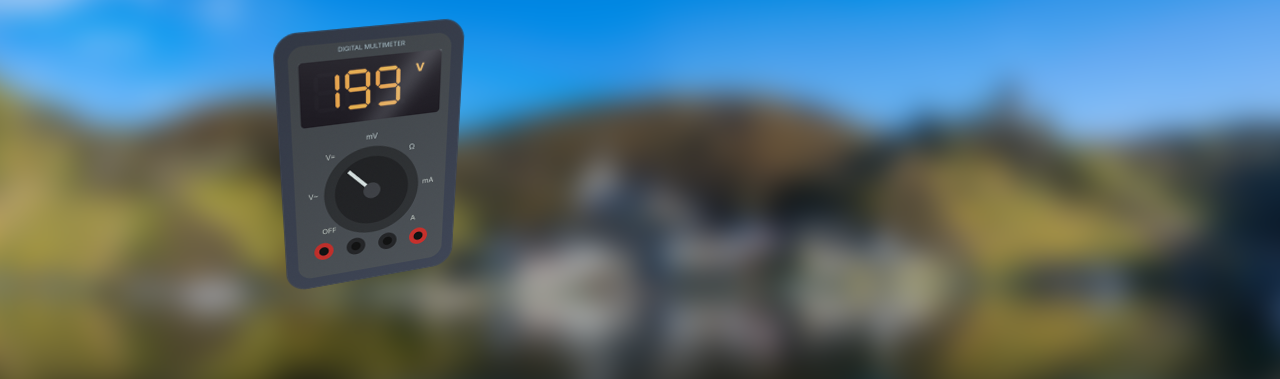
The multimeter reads **199** V
